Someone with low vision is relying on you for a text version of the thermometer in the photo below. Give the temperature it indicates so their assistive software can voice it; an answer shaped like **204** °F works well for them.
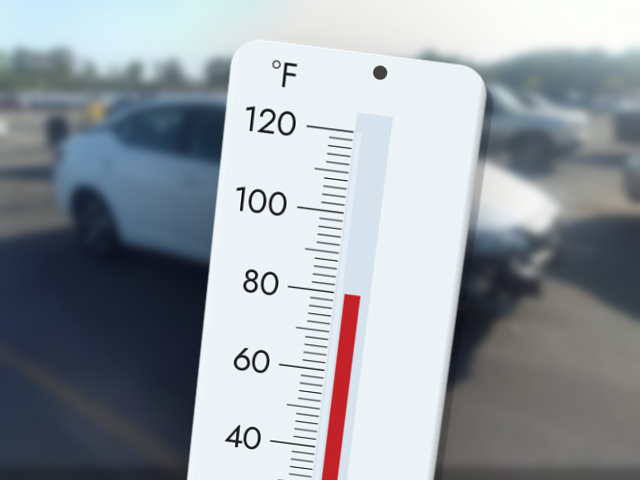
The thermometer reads **80** °F
